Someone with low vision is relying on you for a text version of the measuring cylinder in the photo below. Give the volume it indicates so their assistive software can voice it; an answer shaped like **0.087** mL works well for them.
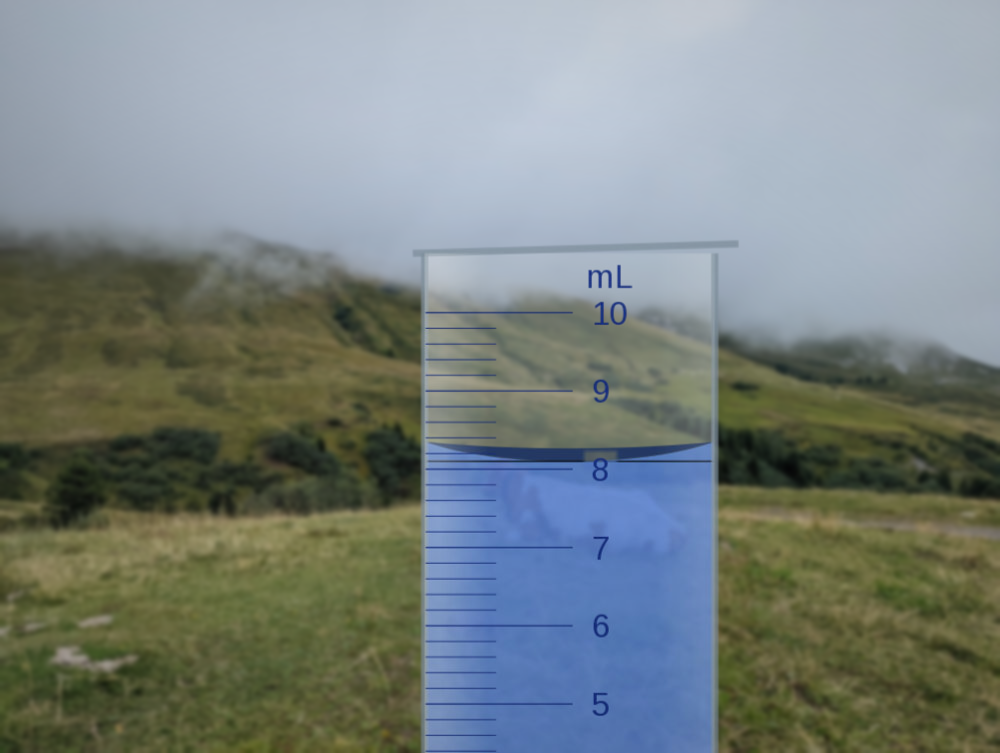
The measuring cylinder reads **8.1** mL
